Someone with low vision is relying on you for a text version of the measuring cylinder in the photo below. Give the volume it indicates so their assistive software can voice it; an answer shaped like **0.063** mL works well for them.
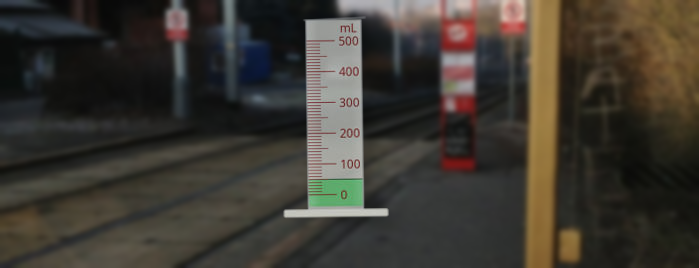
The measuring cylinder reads **50** mL
